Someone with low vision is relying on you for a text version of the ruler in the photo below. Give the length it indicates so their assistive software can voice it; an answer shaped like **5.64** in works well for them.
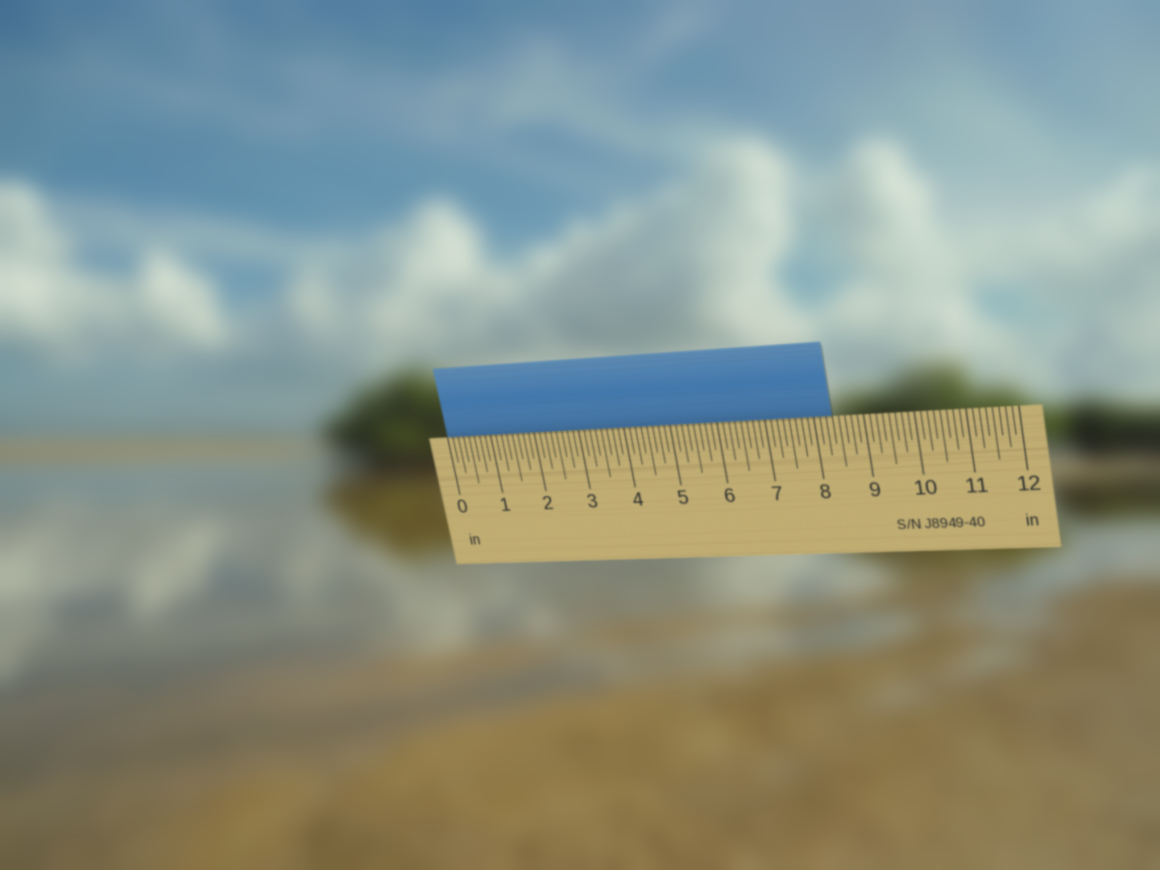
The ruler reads **8.375** in
